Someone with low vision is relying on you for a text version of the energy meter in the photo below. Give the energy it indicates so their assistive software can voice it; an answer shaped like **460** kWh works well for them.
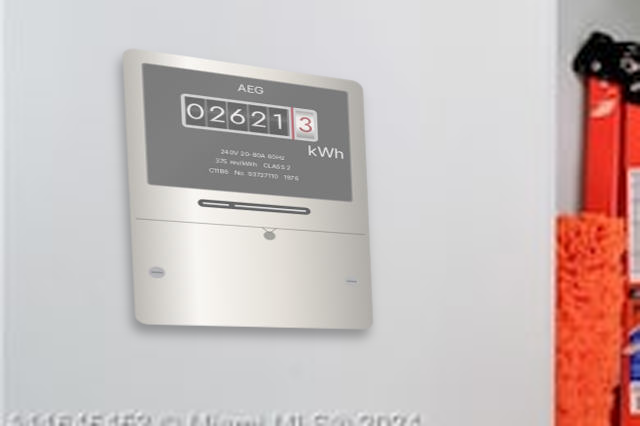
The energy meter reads **2621.3** kWh
